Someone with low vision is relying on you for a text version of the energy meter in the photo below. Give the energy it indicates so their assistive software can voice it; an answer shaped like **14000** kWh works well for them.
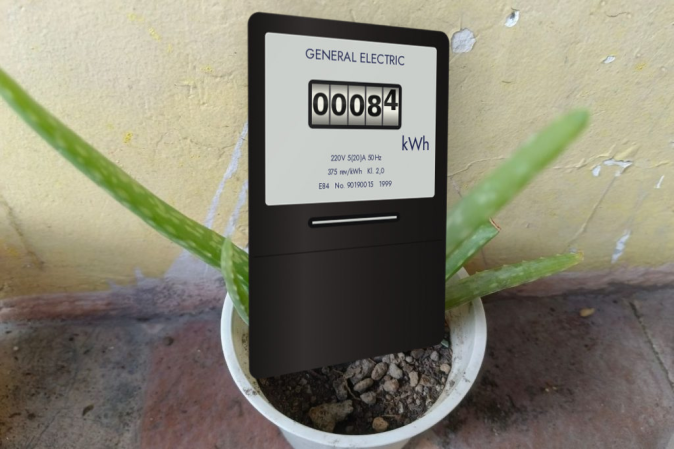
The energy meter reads **84** kWh
